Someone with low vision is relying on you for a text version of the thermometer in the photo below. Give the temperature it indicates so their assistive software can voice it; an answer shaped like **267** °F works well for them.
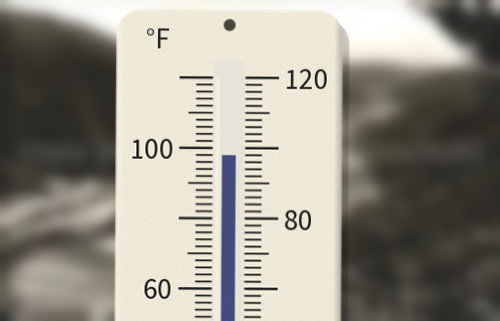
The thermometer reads **98** °F
